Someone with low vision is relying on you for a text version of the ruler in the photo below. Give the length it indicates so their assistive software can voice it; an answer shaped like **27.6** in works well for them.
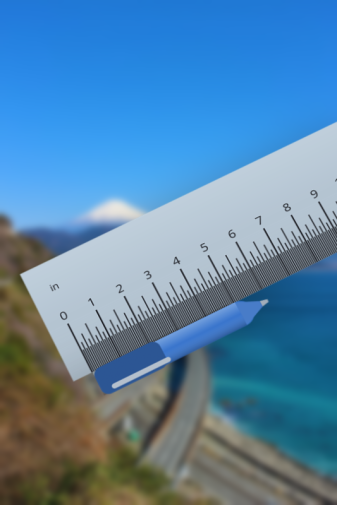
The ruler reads **6** in
